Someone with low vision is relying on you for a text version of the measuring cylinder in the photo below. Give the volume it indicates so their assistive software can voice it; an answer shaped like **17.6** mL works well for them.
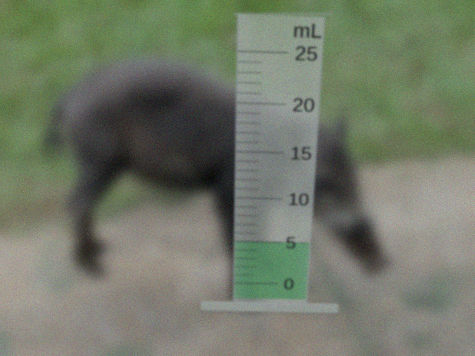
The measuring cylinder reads **5** mL
